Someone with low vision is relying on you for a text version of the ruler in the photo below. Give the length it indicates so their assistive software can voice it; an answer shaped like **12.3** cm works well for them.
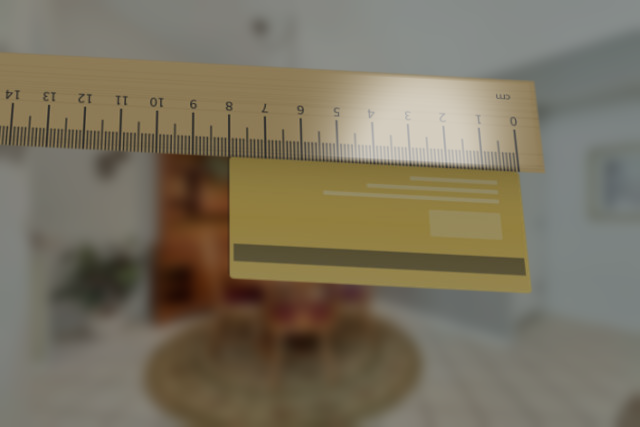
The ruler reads **8** cm
